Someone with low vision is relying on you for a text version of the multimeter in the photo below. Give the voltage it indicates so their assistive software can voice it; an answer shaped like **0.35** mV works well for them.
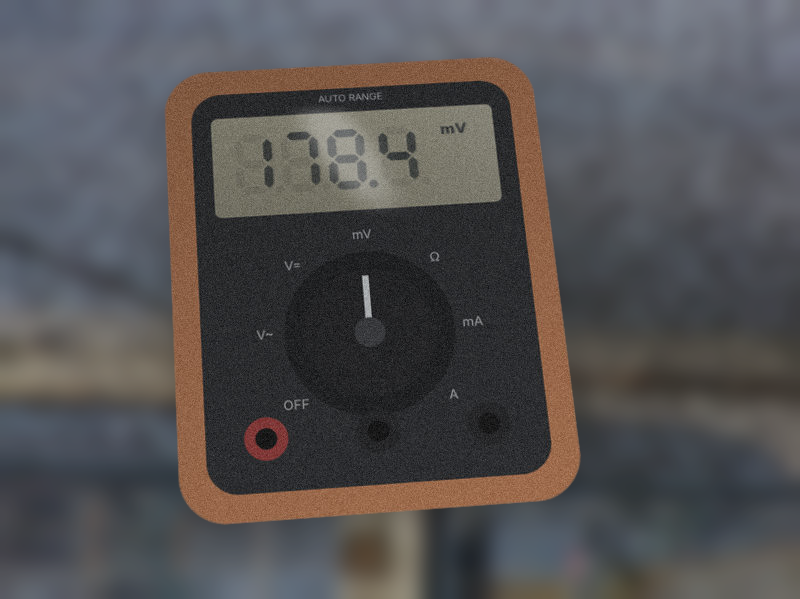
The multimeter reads **178.4** mV
